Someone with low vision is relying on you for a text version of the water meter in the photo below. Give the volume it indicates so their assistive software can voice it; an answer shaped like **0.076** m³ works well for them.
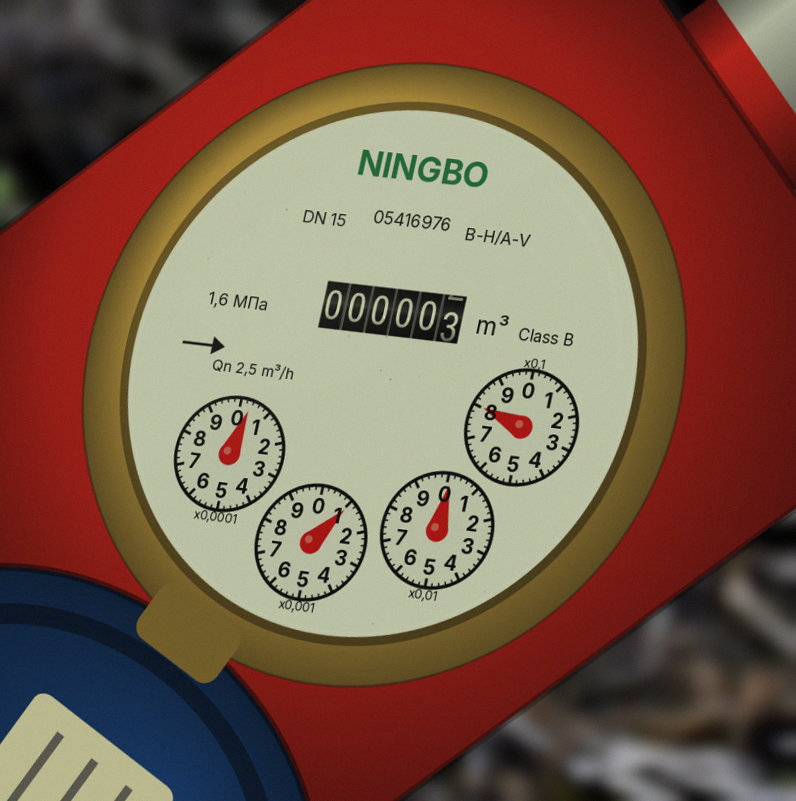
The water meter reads **2.8010** m³
